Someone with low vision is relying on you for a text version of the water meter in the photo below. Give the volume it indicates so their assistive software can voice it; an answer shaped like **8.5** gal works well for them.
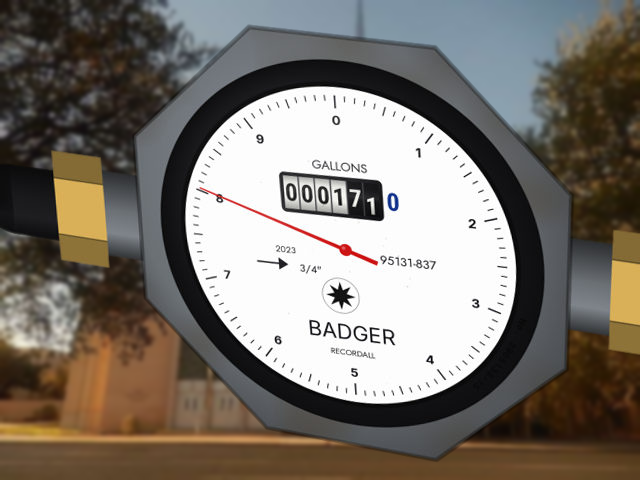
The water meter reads **1708.0** gal
